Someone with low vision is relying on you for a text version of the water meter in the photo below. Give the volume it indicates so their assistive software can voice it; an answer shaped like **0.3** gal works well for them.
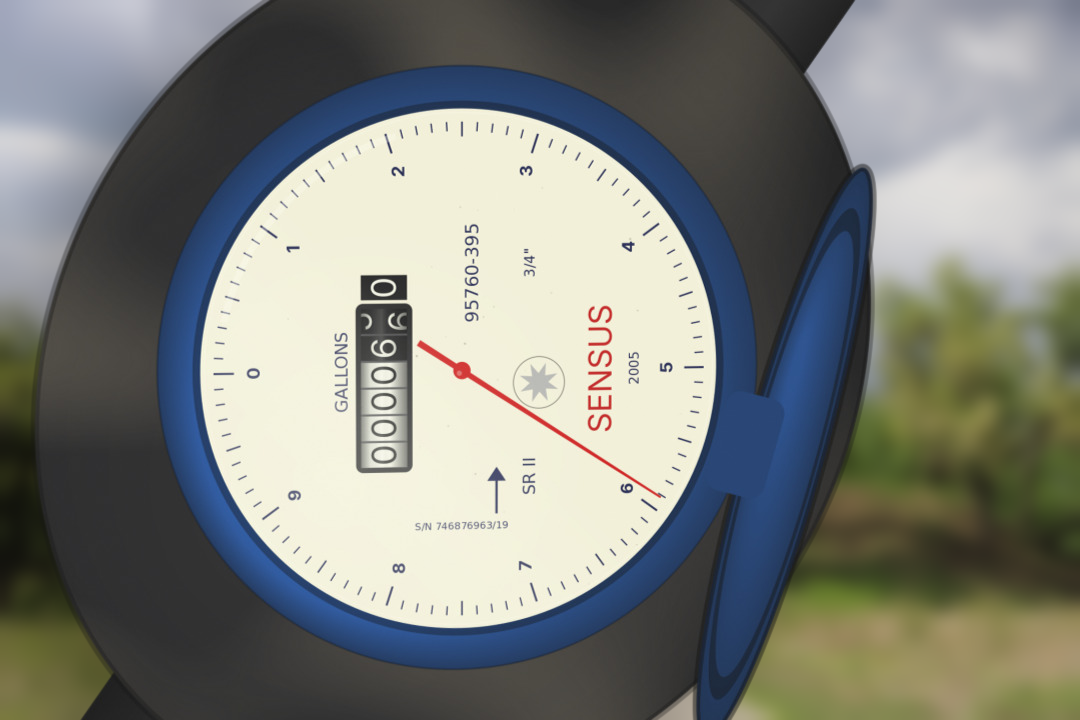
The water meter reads **655.9** gal
